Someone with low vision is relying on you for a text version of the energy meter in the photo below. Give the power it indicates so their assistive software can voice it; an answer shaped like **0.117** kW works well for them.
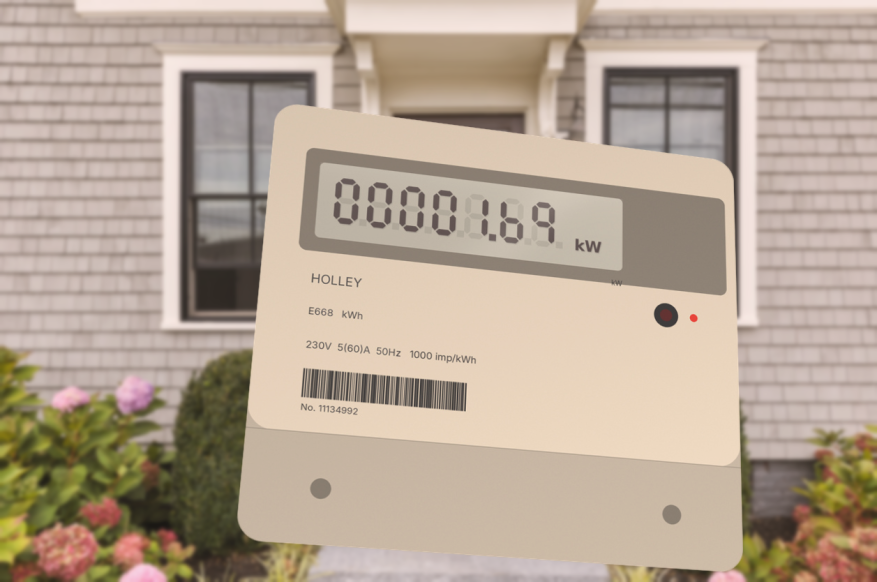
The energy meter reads **1.69** kW
